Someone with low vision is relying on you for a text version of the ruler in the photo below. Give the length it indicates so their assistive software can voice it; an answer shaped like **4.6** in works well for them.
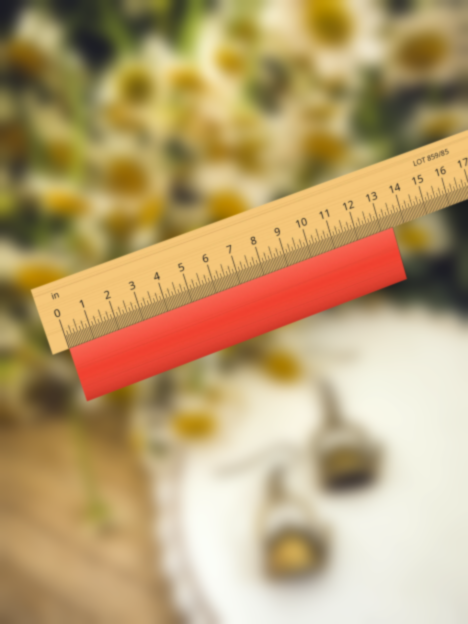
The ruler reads **13.5** in
